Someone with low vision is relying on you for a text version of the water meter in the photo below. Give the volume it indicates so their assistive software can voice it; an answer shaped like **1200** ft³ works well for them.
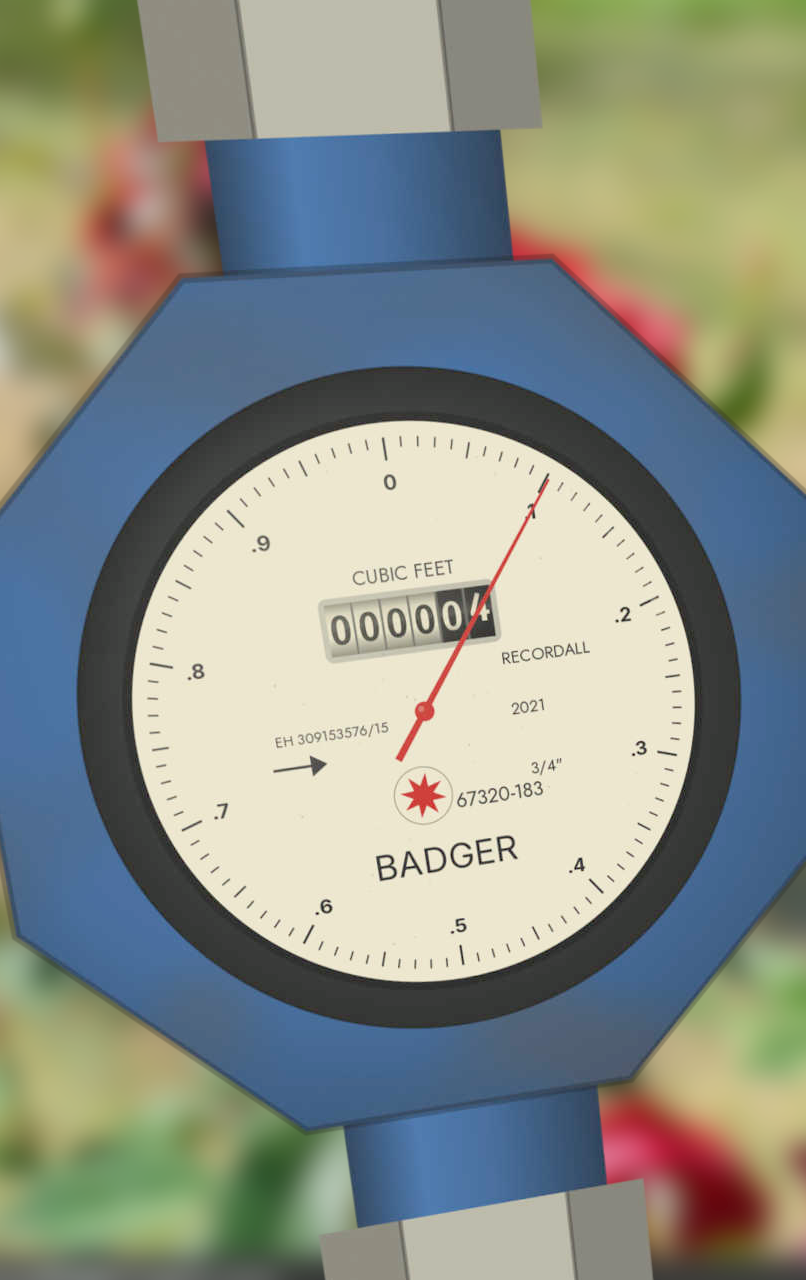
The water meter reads **4.10** ft³
